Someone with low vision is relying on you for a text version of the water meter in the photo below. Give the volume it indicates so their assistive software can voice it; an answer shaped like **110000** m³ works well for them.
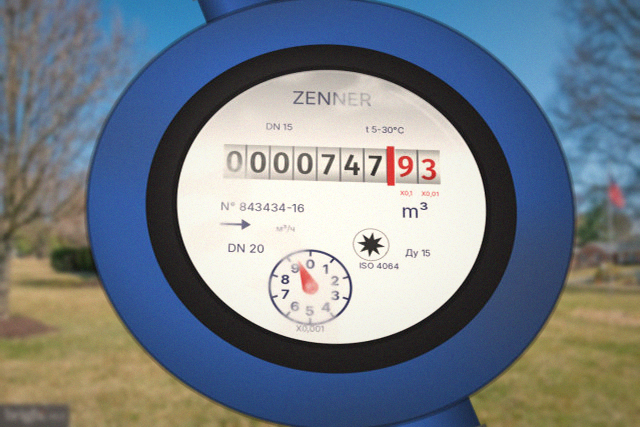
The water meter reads **747.929** m³
